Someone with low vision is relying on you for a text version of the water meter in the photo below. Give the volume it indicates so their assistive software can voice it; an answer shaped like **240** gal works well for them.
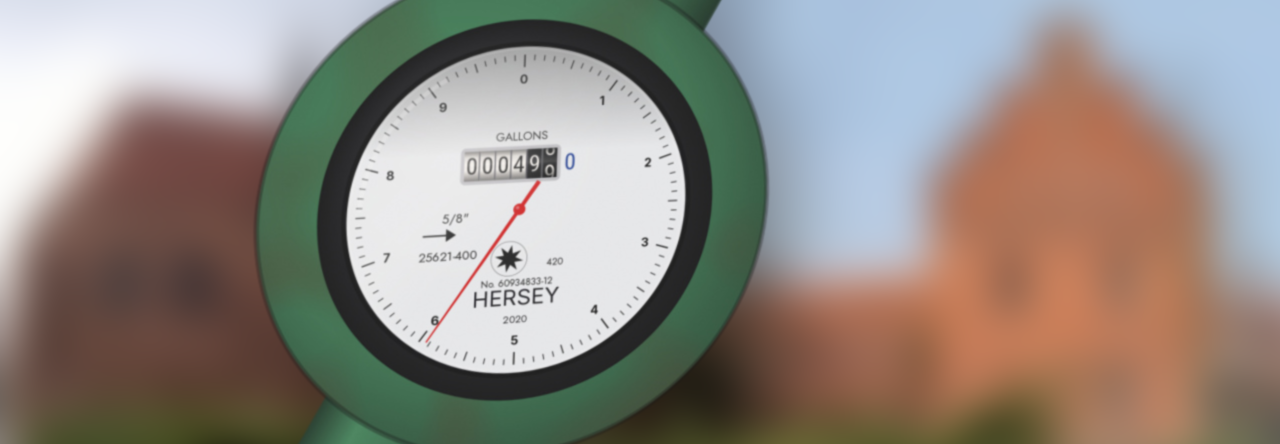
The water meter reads **4985.9** gal
